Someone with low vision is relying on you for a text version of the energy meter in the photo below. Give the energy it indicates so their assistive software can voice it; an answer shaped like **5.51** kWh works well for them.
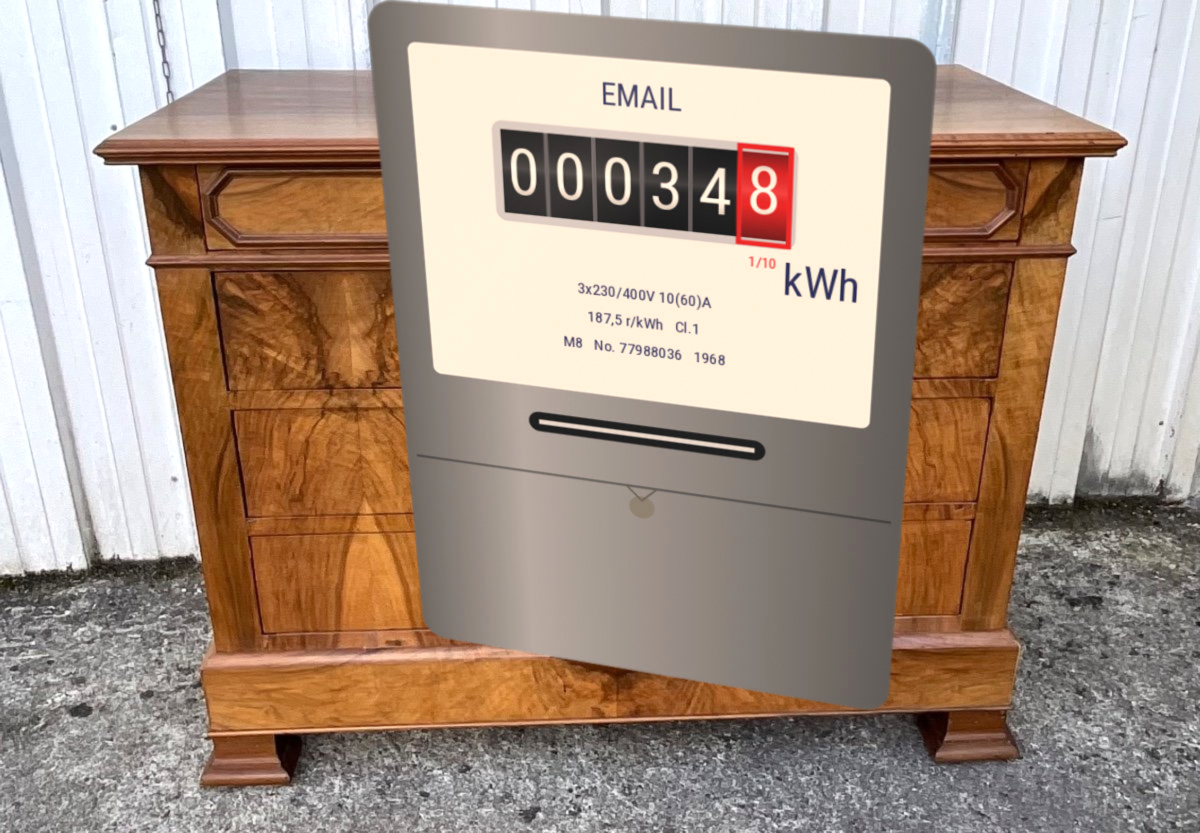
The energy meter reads **34.8** kWh
